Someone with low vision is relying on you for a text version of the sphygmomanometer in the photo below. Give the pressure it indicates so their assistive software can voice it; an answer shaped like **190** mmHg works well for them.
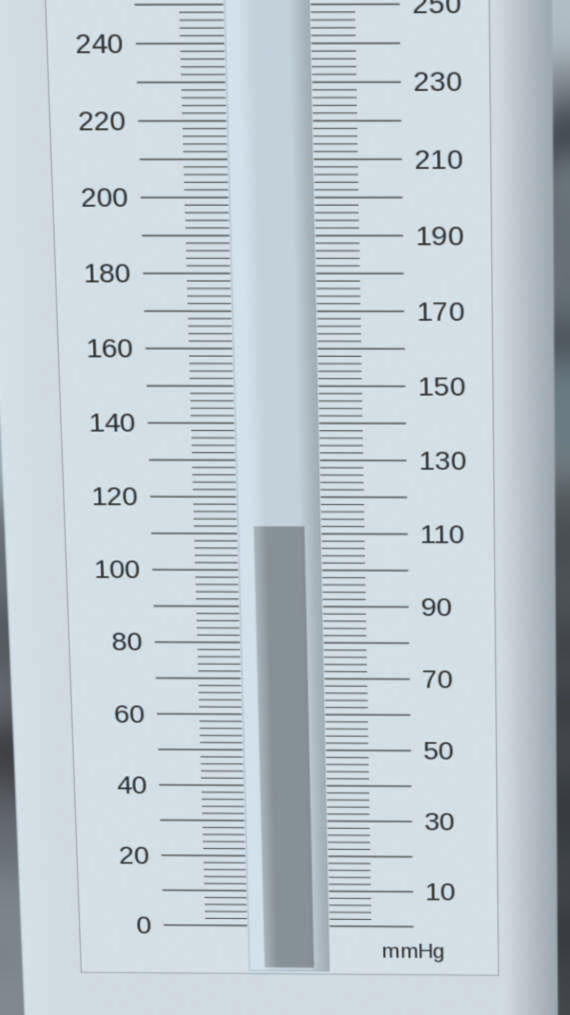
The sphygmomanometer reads **112** mmHg
